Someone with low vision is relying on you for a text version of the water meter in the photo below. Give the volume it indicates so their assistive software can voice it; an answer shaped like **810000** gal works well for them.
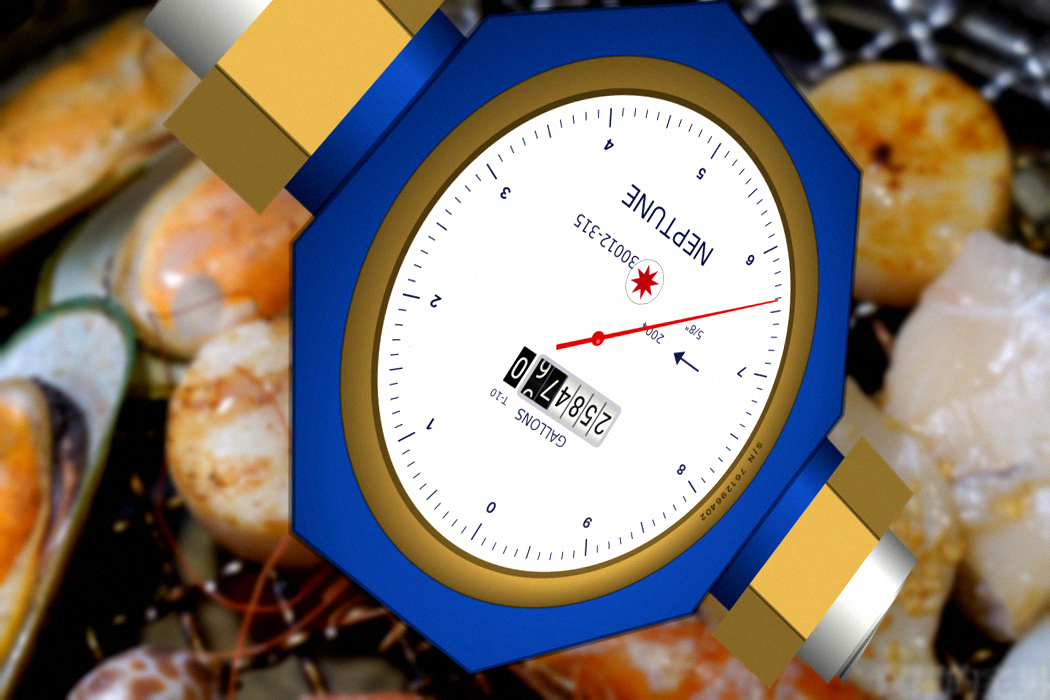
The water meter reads **2584756.4** gal
